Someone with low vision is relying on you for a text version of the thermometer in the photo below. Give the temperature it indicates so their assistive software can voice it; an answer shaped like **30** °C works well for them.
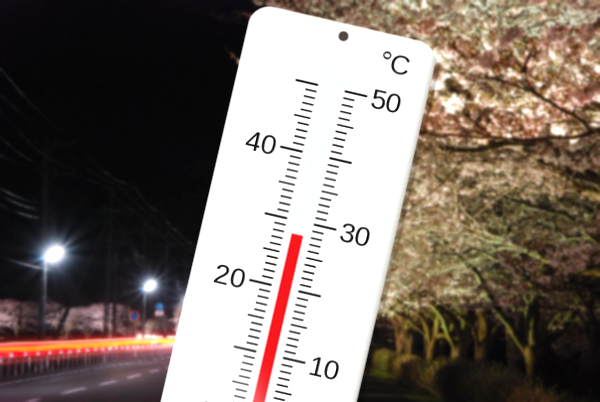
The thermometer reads **28** °C
